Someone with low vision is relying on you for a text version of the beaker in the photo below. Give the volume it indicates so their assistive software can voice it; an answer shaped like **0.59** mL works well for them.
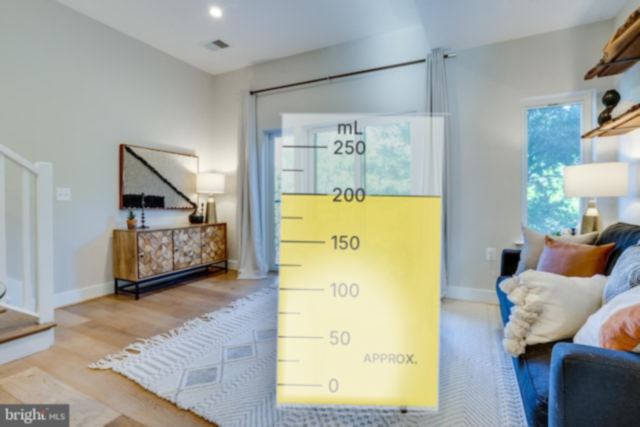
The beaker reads **200** mL
